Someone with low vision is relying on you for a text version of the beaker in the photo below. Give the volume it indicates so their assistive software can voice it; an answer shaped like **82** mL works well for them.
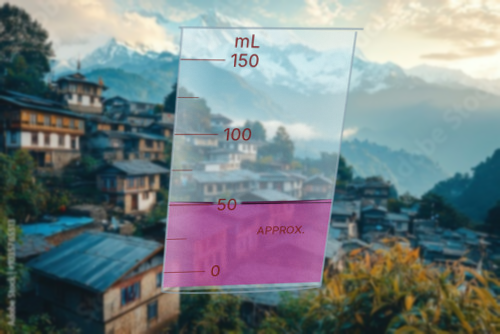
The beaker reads **50** mL
